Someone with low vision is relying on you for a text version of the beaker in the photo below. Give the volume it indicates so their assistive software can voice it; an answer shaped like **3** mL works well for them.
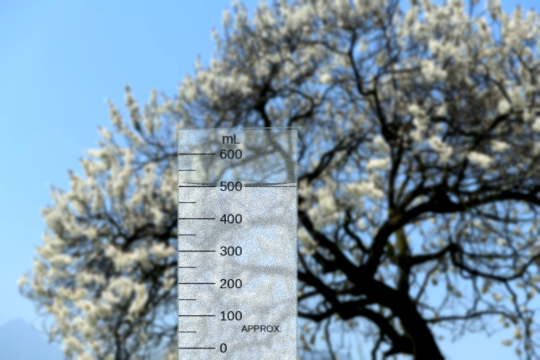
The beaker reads **500** mL
